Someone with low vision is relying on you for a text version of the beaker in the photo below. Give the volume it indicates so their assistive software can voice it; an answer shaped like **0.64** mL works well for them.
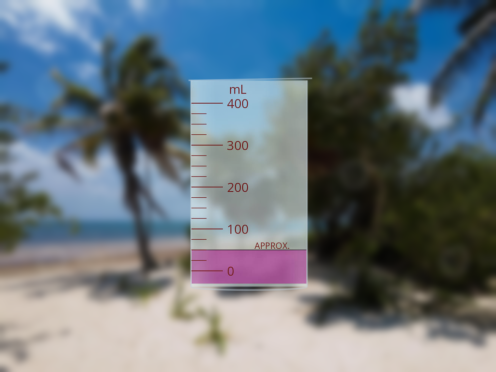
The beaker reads **50** mL
